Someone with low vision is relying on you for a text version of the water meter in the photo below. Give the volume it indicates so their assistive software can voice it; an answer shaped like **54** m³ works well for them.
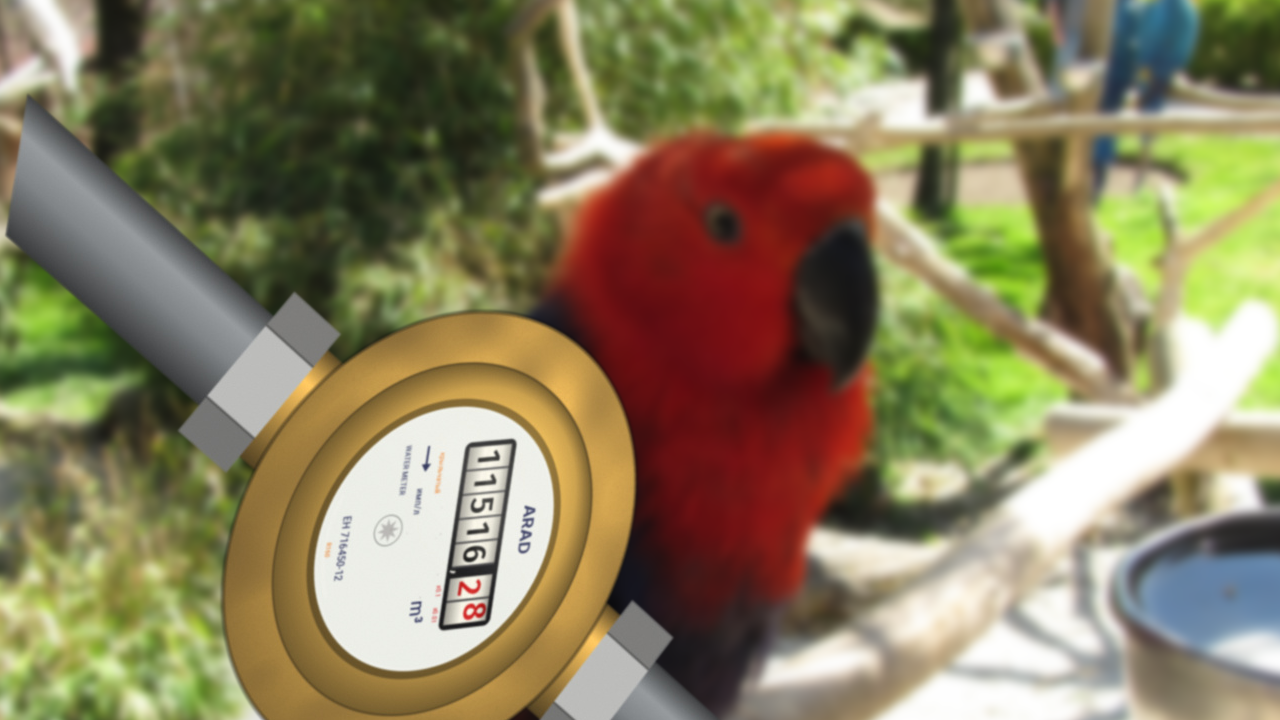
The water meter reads **11516.28** m³
